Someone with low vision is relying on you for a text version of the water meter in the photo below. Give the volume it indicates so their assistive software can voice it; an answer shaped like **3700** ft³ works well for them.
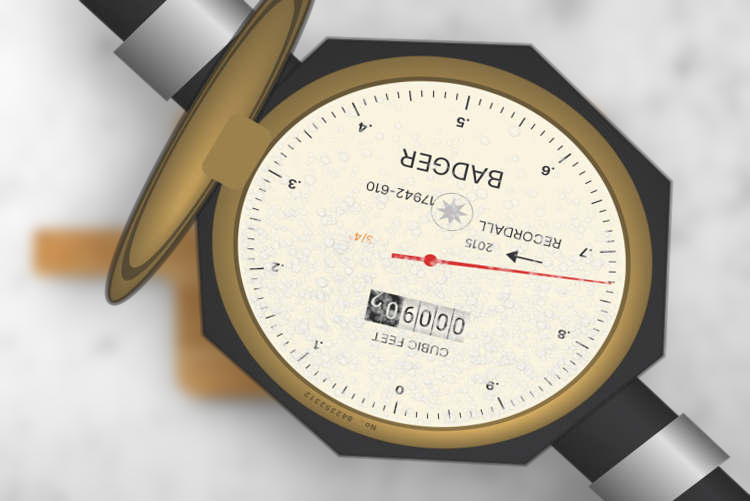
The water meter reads **901.73** ft³
